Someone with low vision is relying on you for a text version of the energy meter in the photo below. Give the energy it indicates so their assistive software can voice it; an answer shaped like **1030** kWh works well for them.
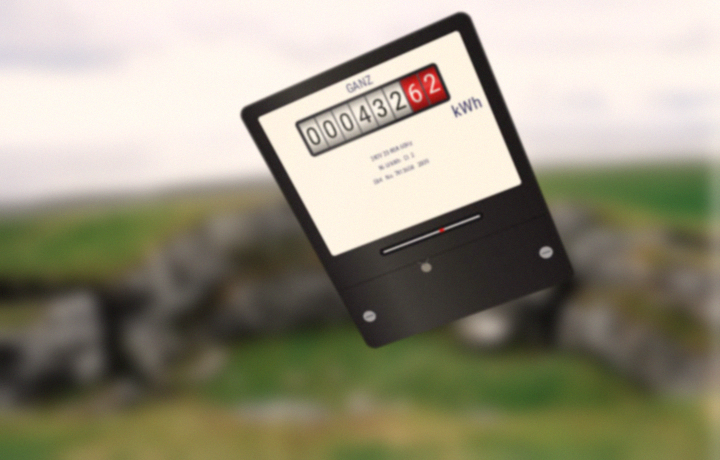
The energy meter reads **432.62** kWh
